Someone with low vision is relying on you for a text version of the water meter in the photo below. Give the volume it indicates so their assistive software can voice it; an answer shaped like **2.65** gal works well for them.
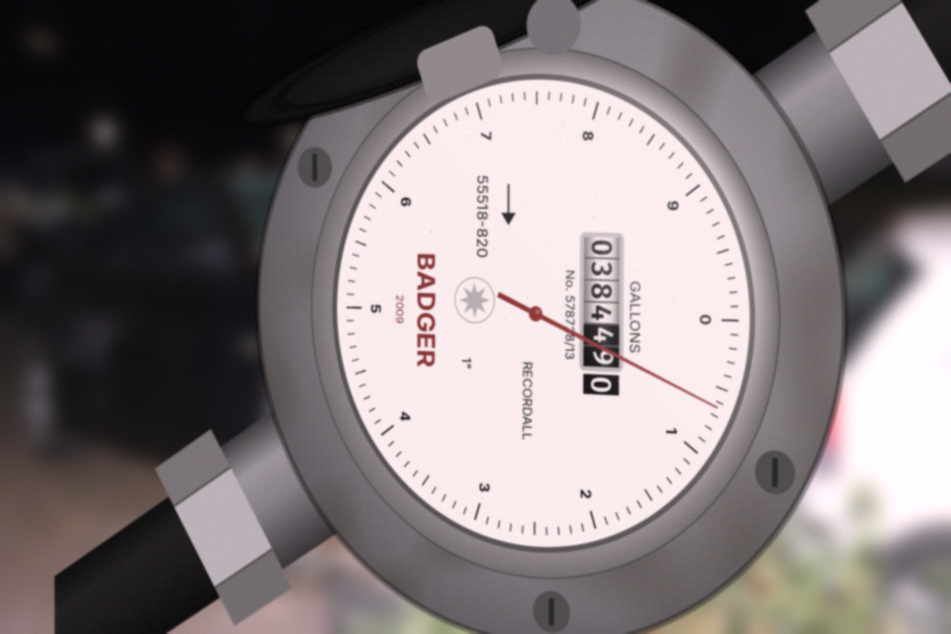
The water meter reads **384490.6** gal
